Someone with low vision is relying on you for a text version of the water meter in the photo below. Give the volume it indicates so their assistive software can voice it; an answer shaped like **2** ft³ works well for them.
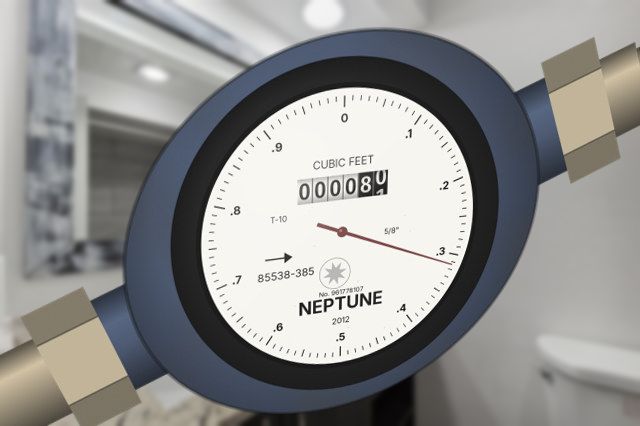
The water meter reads **80.31** ft³
